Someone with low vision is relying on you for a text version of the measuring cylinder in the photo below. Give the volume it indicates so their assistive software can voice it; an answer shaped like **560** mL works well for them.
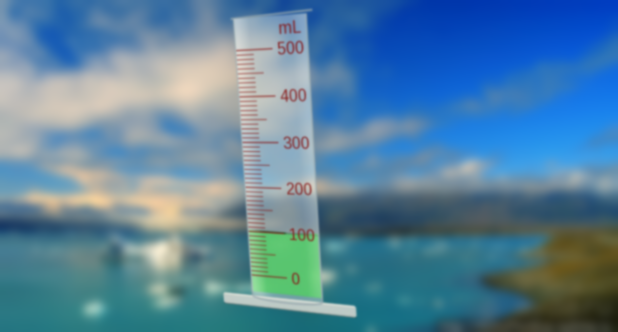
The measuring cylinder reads **100** mL
